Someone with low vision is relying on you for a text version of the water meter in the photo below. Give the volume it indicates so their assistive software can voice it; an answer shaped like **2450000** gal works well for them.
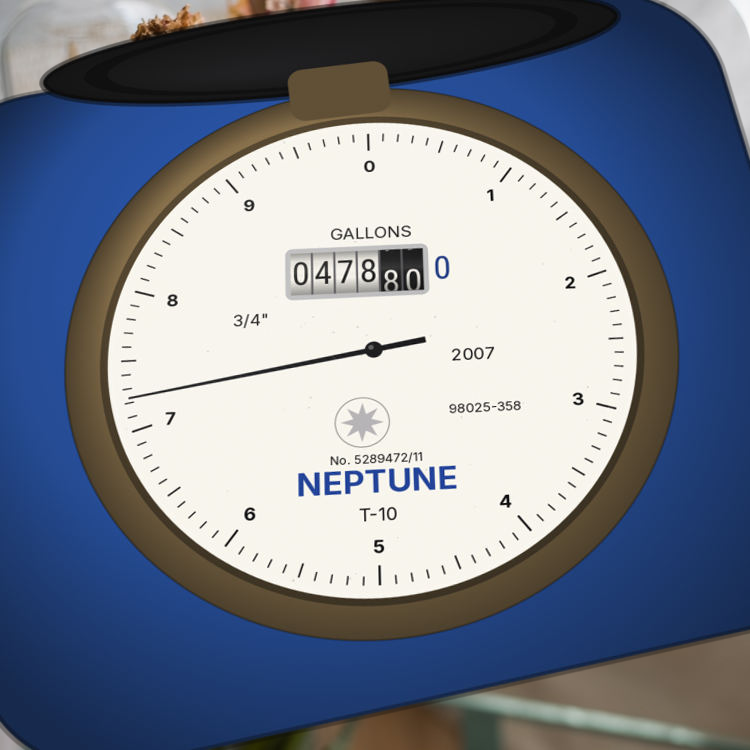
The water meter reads **478797.2** gal
